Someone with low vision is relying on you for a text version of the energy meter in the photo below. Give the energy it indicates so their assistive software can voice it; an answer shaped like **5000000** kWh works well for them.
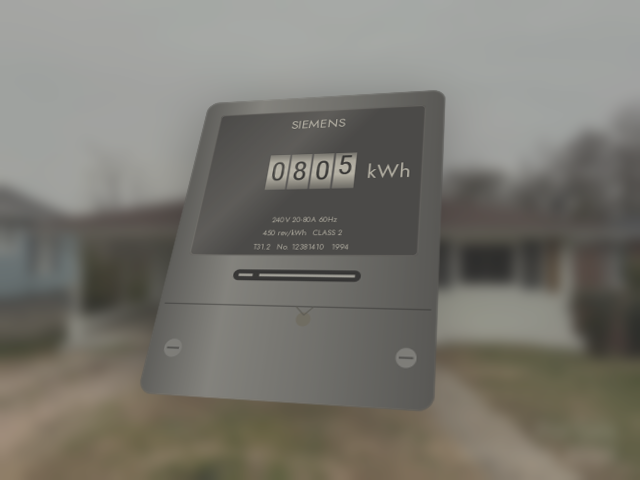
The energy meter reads **805** kWh
